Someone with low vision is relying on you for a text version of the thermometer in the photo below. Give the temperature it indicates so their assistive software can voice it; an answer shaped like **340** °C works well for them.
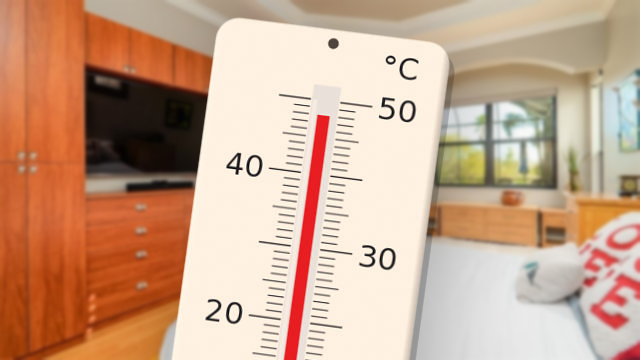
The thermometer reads **48** °C
